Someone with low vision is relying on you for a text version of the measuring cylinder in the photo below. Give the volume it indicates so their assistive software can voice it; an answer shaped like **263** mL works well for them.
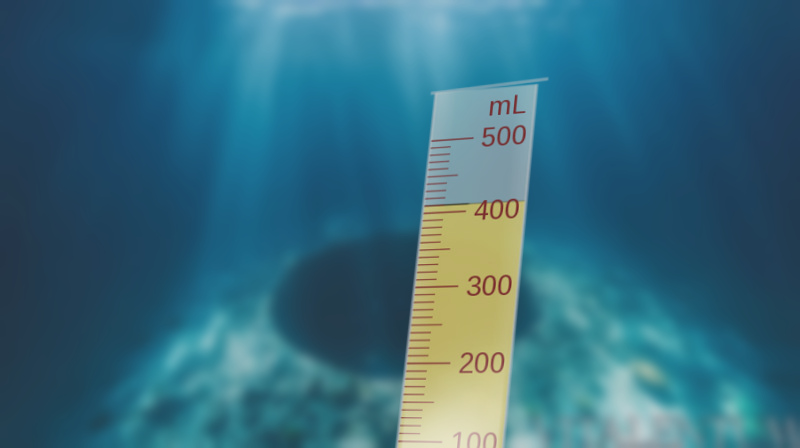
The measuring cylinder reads **410** mL
